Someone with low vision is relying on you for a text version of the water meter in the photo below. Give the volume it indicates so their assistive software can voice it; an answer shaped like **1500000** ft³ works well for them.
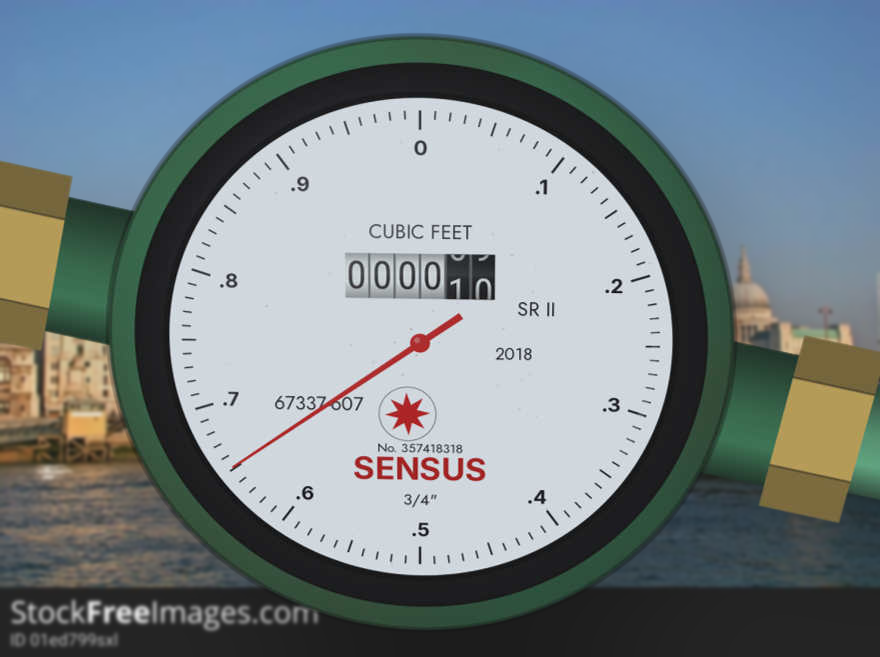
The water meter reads **9.65** ft³
